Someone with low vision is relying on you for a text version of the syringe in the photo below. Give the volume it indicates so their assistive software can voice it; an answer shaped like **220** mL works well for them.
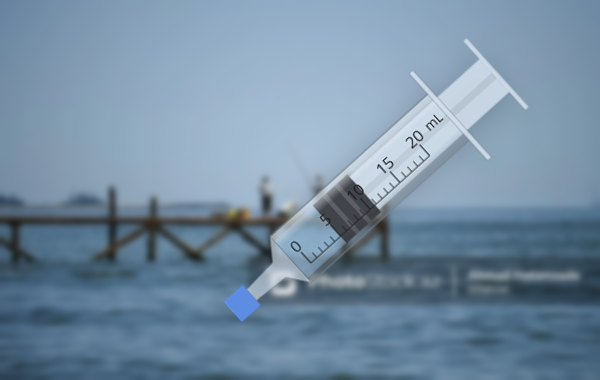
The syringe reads **5** mL
